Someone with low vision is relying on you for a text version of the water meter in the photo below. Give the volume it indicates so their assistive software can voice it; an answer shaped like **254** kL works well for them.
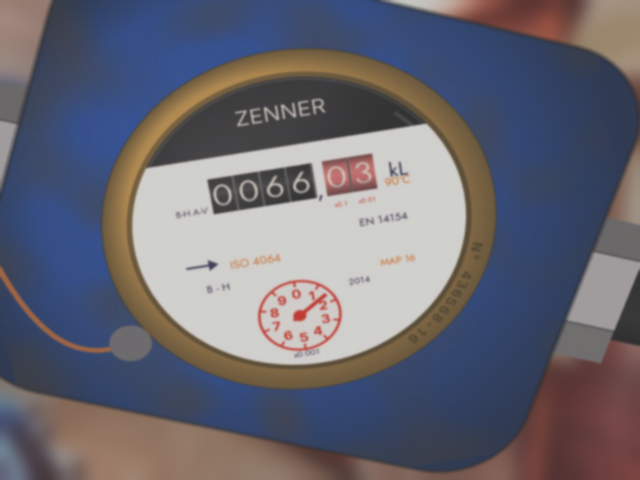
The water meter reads **66.031** kL
